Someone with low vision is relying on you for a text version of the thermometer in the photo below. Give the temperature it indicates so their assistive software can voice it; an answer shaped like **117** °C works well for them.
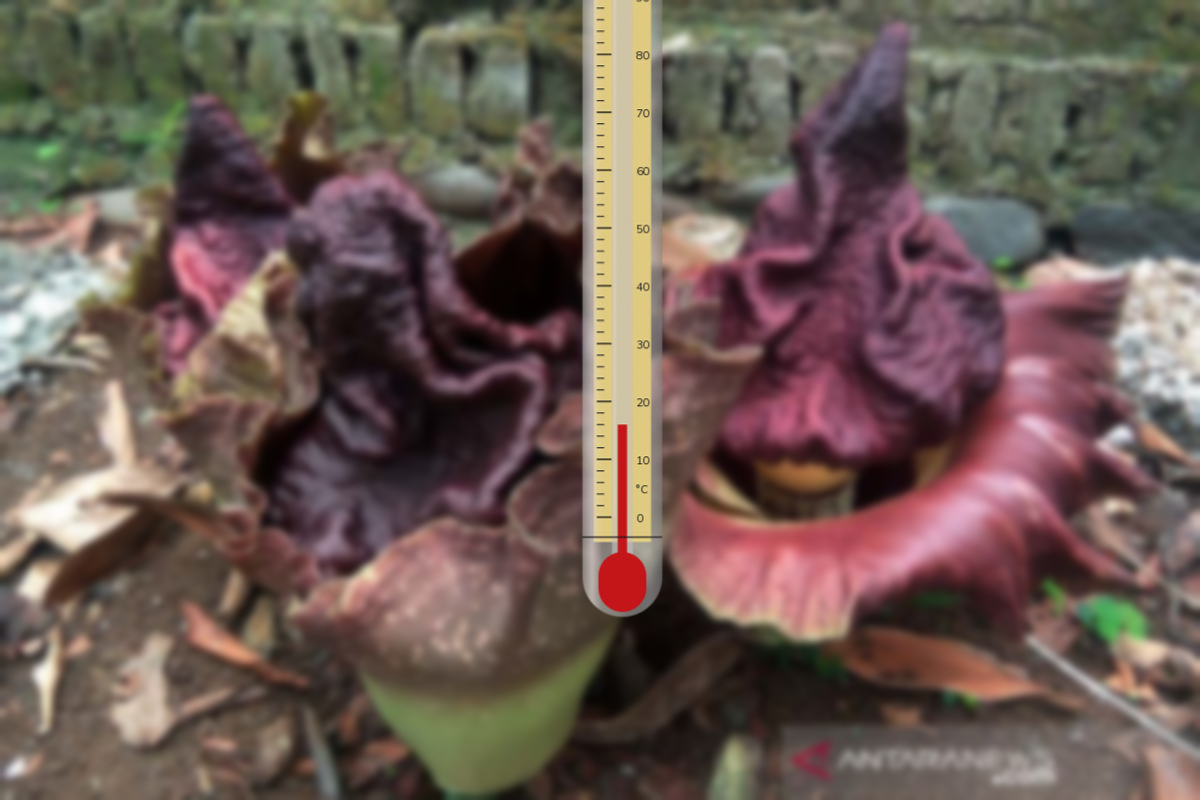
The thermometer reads **16** °C
